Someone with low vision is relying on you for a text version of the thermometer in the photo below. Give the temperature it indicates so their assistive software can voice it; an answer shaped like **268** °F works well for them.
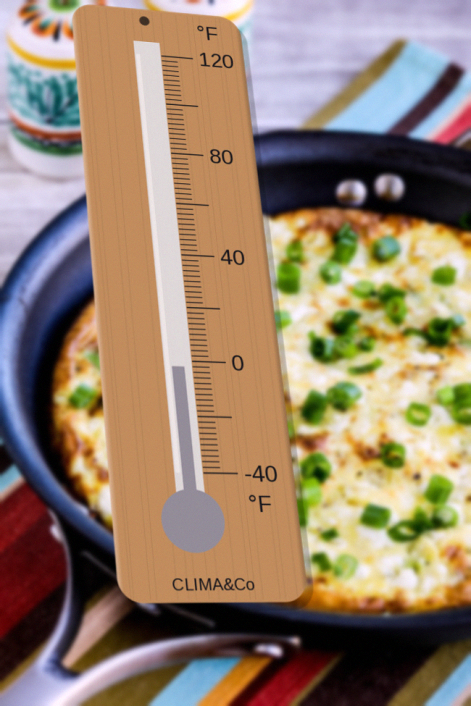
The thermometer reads **-2** °F
